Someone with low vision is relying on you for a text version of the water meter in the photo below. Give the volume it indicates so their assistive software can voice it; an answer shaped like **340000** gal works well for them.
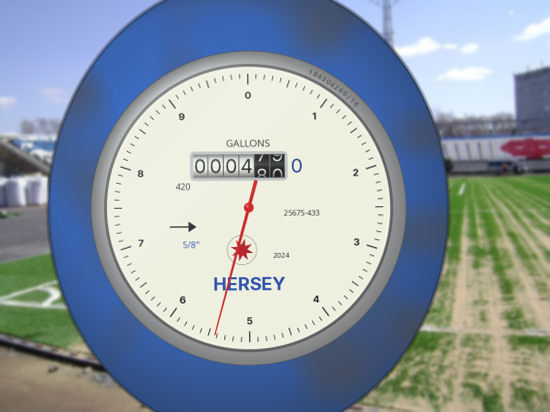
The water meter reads **4795.4** gal
